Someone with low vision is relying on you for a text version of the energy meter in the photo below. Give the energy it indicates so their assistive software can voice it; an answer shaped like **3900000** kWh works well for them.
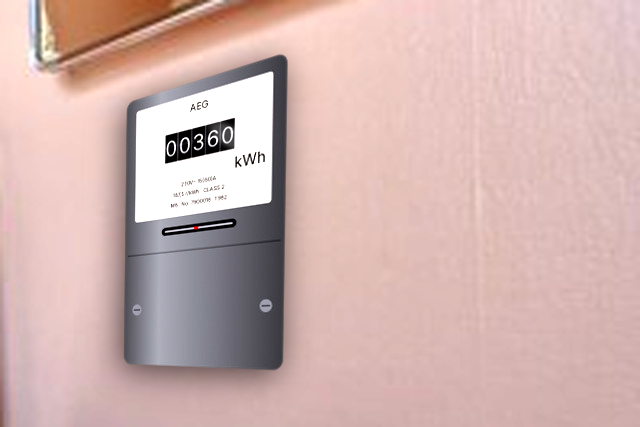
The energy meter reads **360** kWh
